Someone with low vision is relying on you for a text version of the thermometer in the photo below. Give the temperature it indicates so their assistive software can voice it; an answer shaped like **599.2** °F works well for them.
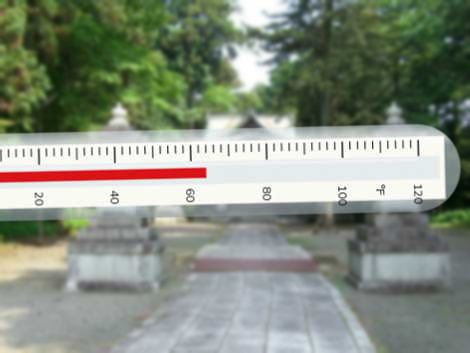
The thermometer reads **64** °F
